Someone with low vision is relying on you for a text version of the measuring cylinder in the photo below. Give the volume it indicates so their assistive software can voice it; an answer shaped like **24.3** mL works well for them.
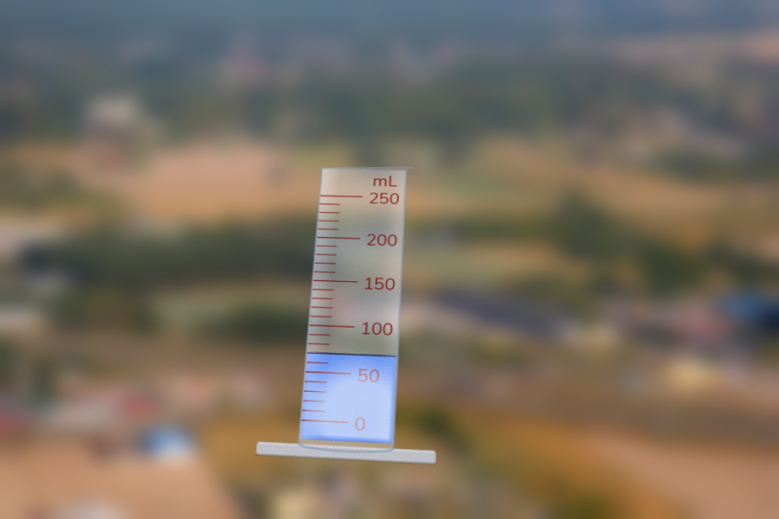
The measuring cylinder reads **70** mL
